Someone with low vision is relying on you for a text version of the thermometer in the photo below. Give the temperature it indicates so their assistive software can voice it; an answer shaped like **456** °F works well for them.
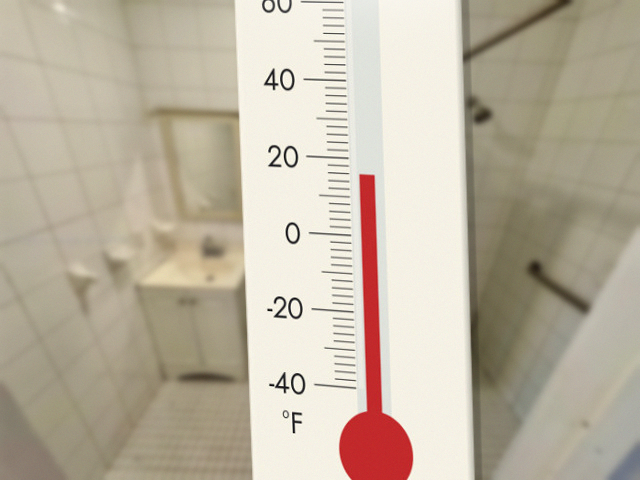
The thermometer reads **16** °F
